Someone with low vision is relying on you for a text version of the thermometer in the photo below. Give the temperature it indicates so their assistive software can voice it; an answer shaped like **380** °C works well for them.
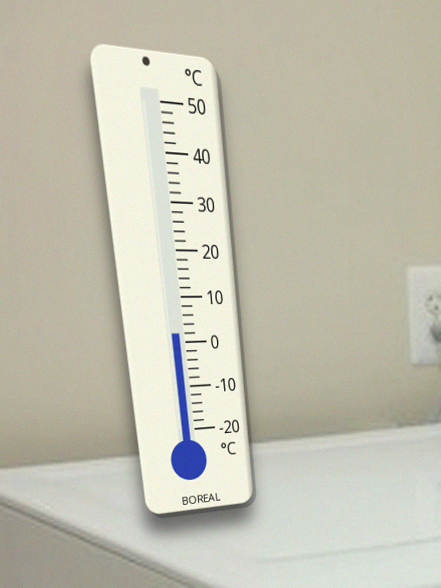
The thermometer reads **2** °C
